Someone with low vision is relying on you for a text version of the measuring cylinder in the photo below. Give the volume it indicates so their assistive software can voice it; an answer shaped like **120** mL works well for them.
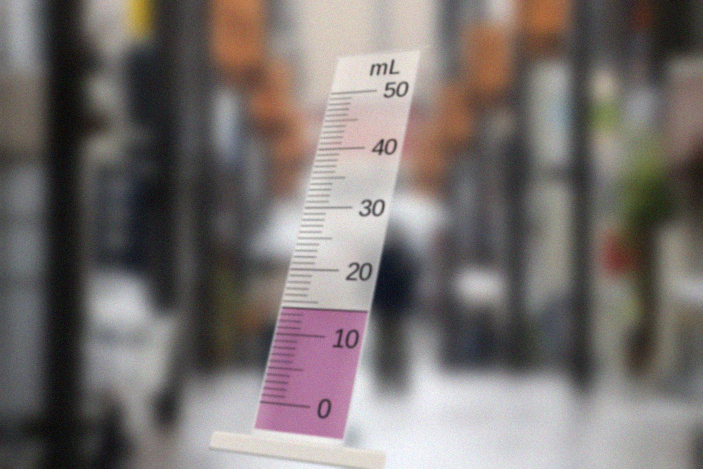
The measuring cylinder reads **14** mL
